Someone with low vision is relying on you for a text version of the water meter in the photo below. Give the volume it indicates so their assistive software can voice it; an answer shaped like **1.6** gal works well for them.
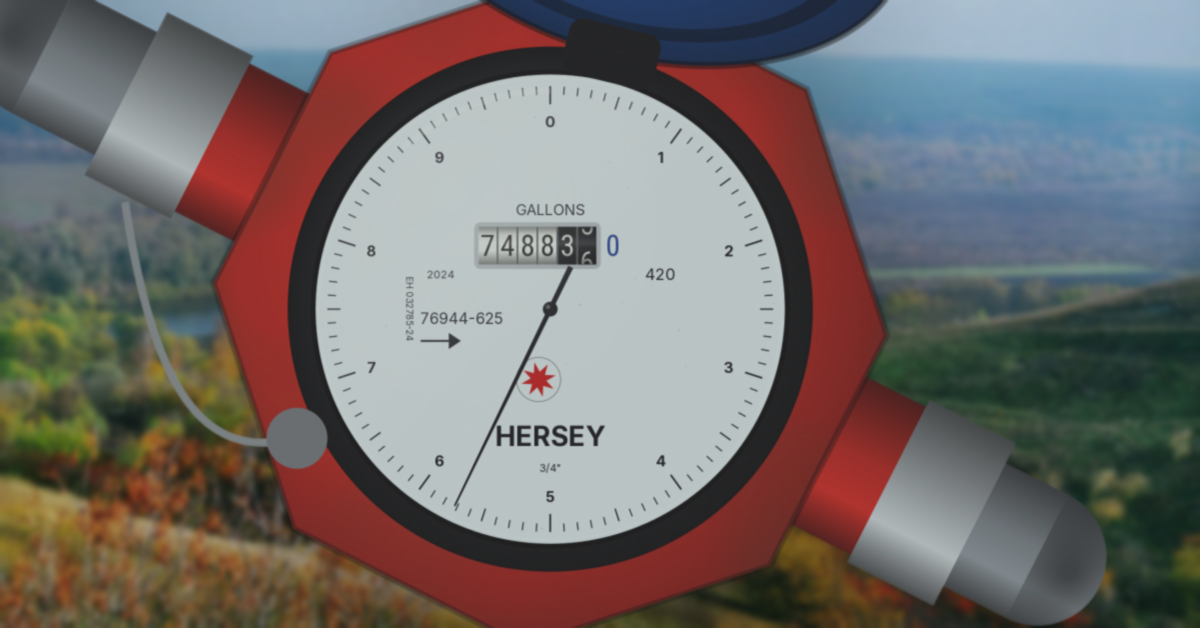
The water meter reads **7488355.7** gal
